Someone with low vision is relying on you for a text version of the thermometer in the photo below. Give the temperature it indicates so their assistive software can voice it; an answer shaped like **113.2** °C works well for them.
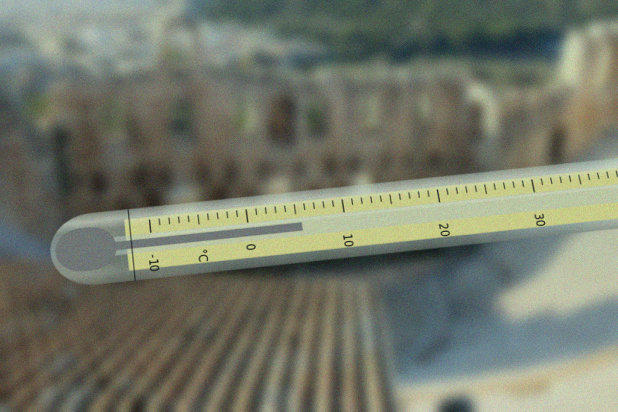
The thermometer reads **5.5** °C
